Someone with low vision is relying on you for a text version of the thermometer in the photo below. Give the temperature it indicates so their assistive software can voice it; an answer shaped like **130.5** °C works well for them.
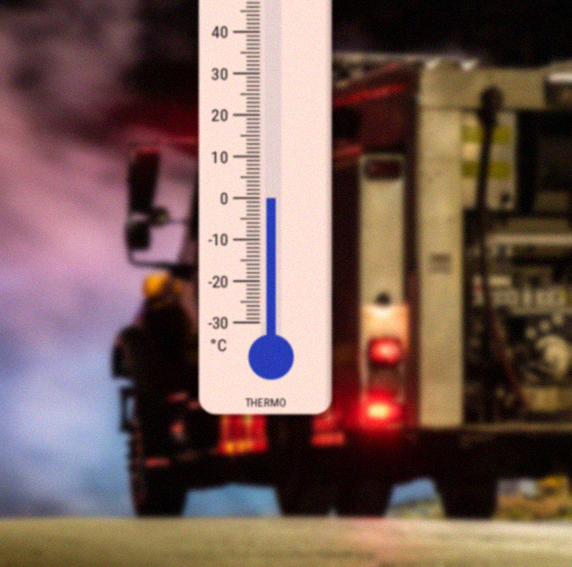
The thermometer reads **0** °C
